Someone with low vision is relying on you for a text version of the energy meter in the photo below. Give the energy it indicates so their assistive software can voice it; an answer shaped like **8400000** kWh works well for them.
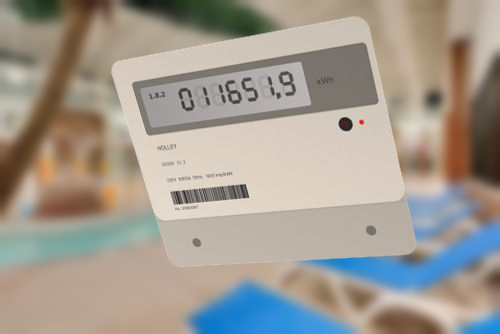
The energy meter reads **11651.9** kWh
